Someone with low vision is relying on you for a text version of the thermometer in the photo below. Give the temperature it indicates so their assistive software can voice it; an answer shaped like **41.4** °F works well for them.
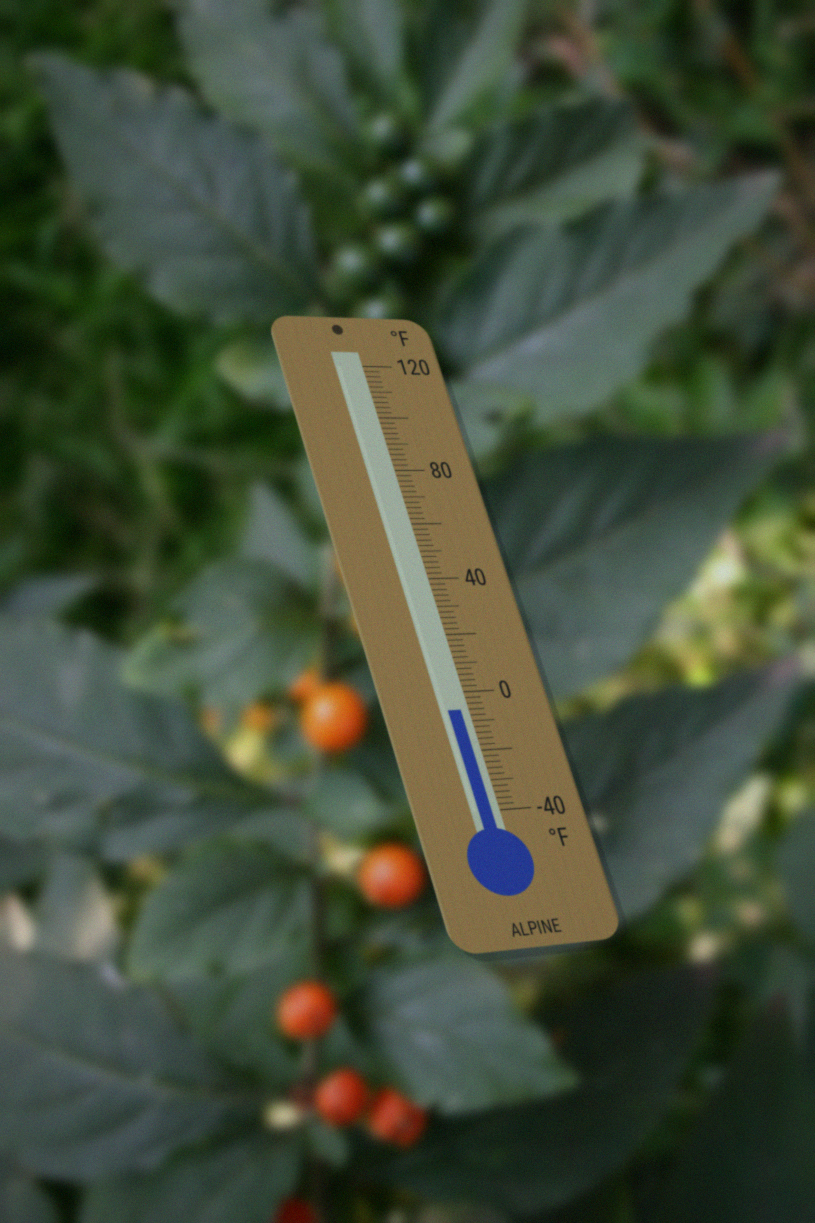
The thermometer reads **-6** °F
